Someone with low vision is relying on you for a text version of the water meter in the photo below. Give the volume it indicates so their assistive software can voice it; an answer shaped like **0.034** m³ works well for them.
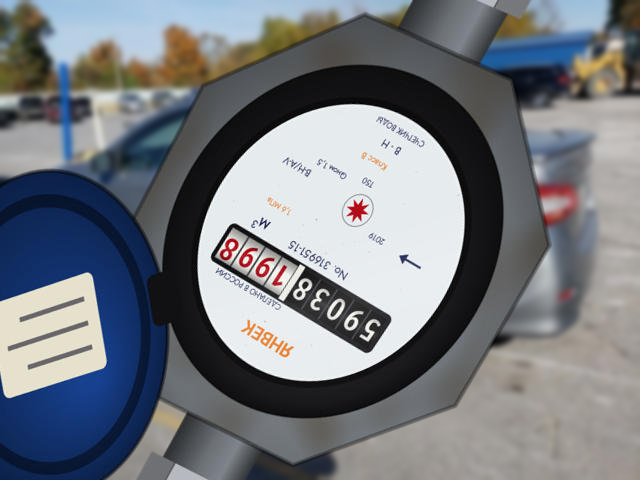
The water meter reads **59038.1998** m³
